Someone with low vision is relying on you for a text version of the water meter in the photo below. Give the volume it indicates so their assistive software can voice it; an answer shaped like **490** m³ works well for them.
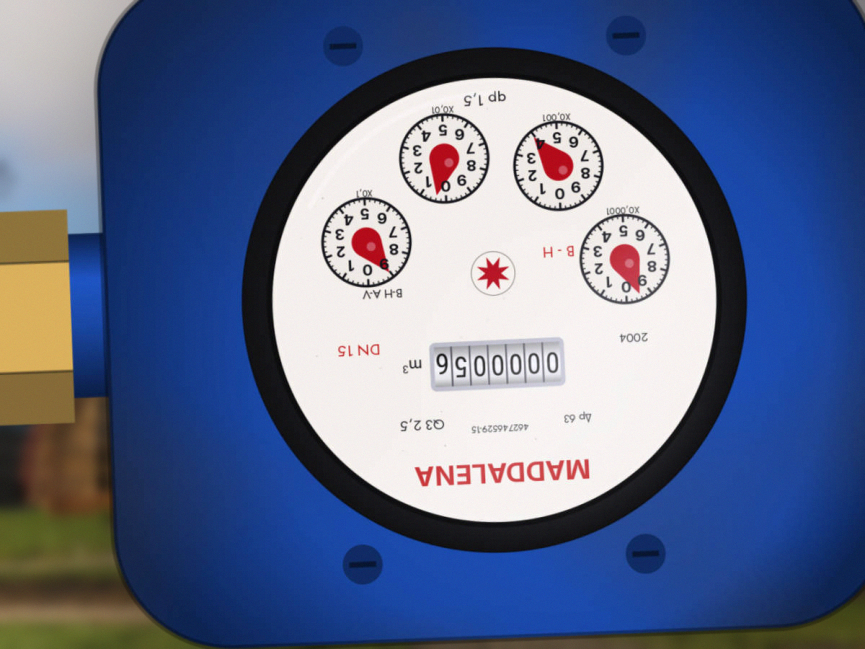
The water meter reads **55.9039** m³
